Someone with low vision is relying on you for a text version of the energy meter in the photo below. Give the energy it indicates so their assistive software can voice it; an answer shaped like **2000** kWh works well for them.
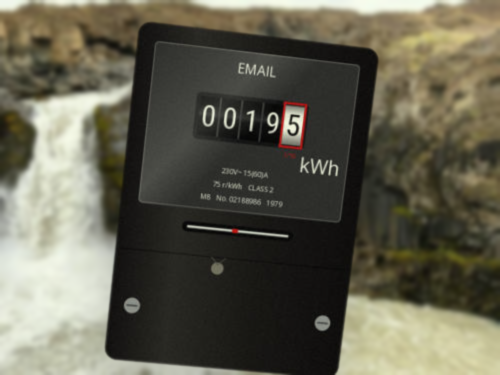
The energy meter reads **19.5** kWh
